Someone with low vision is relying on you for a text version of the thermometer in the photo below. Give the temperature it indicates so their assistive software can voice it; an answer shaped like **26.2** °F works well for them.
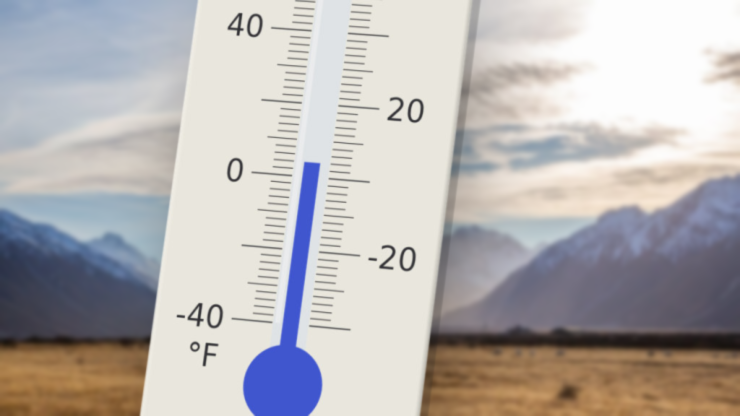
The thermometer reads **4** °F
